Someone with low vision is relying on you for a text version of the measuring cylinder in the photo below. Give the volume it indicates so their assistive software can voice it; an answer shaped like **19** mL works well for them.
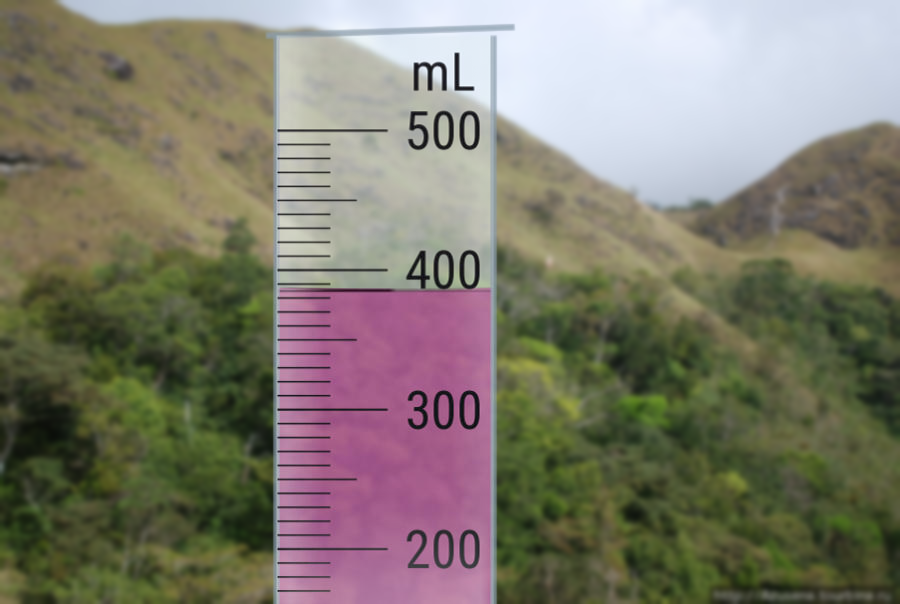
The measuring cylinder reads **385** mL
